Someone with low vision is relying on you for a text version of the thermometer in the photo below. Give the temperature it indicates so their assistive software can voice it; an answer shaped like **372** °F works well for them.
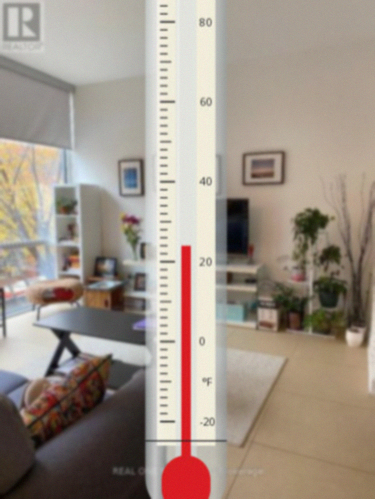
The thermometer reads **24** °F
